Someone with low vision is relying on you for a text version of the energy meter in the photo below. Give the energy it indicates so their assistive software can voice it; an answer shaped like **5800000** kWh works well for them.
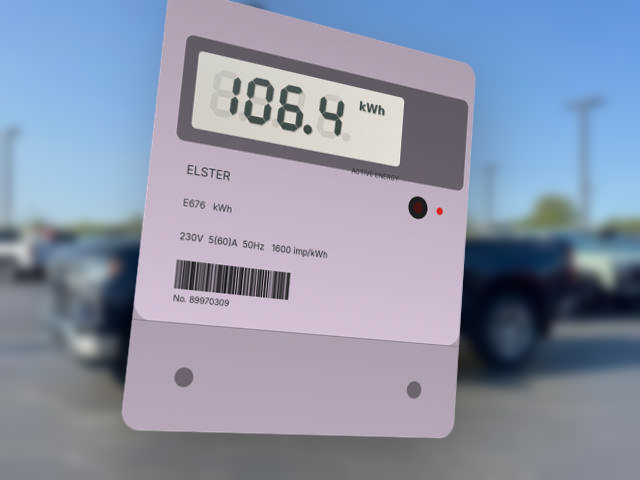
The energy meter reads **106.4** kWh
